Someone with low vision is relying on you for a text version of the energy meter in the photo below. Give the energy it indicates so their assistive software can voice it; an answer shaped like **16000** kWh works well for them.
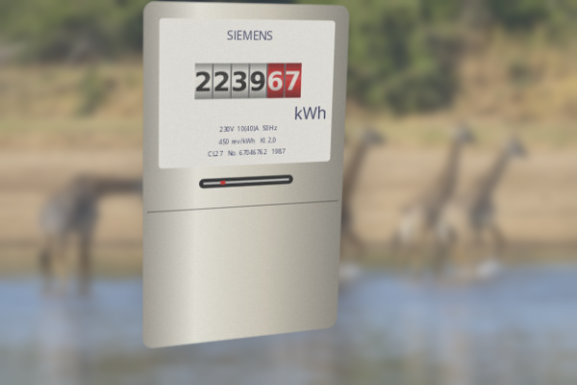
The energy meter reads **2239.67** kWh
